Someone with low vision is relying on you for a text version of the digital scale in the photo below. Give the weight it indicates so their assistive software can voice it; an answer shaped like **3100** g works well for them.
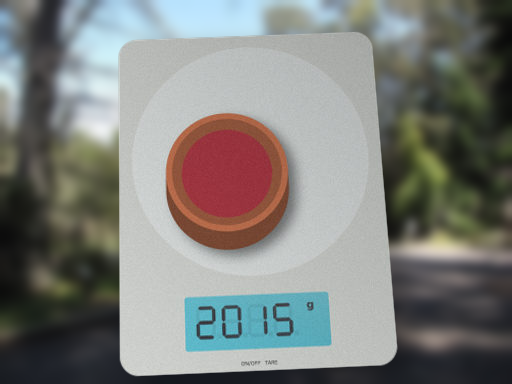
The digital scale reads **2015** g
